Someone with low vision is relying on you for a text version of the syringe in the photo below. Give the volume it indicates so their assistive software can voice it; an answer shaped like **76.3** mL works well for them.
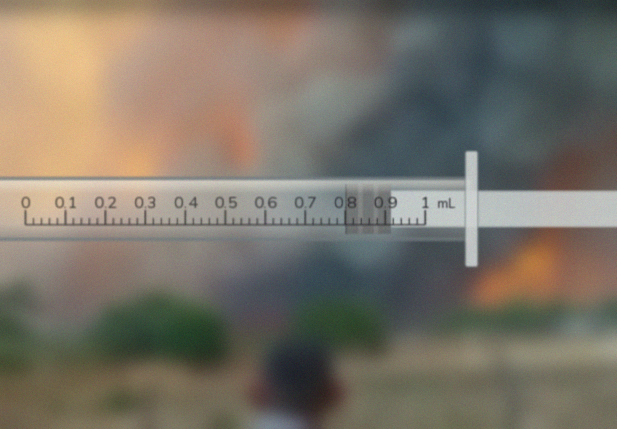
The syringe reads **0.8** mL
